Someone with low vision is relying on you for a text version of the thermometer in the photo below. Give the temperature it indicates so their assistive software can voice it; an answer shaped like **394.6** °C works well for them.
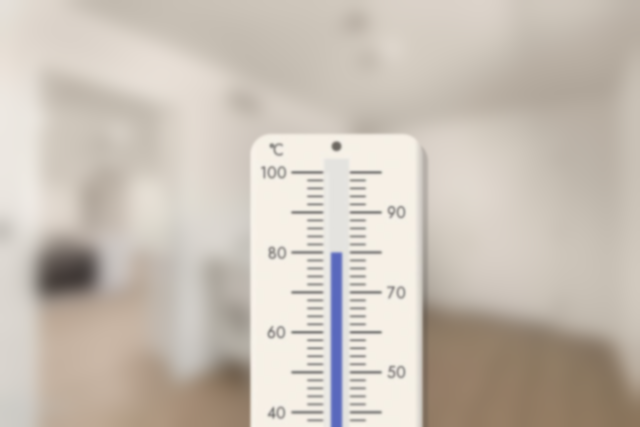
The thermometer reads **80** °C
